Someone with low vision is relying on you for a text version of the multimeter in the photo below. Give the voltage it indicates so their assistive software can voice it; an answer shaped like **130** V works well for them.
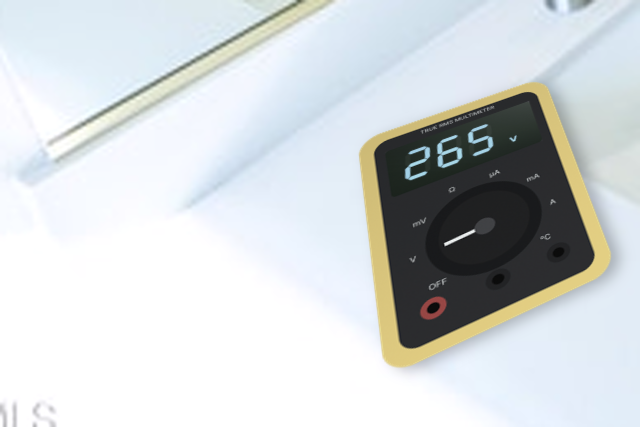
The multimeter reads **265** V
